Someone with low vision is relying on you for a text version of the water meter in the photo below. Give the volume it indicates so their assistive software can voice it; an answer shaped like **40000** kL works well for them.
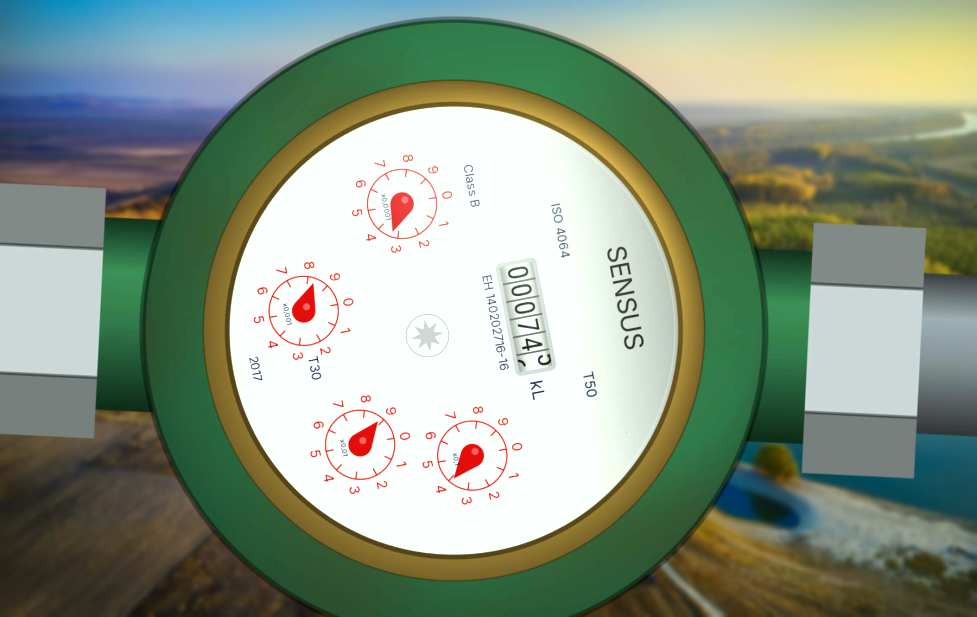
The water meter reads **745.3883** kL
